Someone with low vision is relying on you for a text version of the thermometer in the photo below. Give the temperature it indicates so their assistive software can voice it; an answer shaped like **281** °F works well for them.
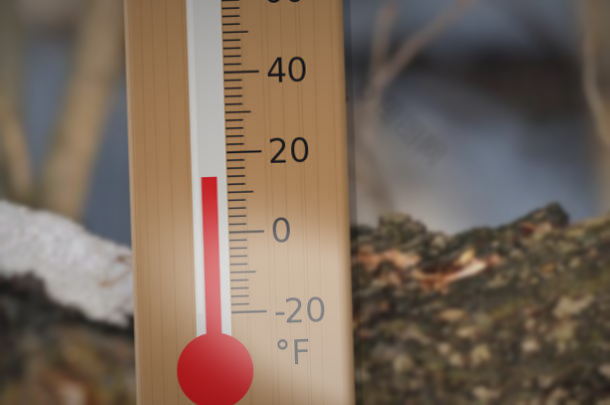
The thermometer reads **14** °F
